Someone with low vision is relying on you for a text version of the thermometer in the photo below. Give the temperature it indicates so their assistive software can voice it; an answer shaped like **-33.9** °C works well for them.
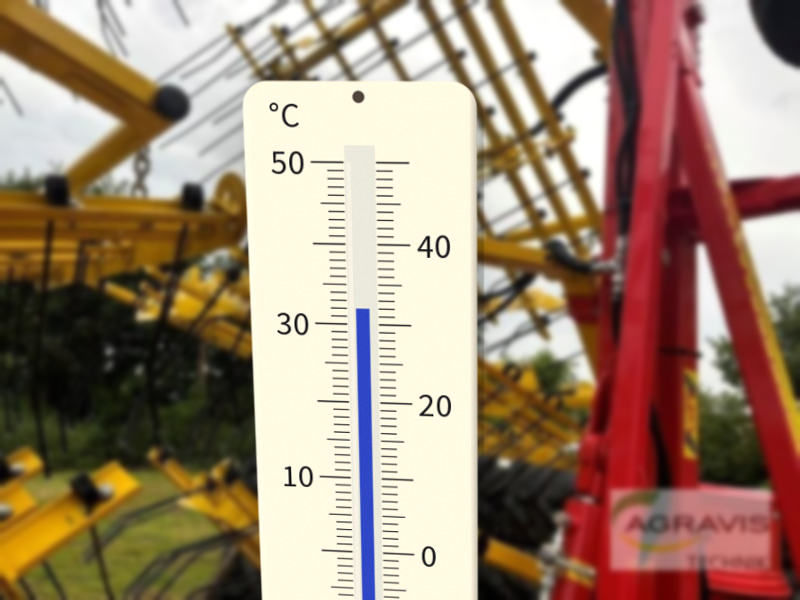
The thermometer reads **32** °C
